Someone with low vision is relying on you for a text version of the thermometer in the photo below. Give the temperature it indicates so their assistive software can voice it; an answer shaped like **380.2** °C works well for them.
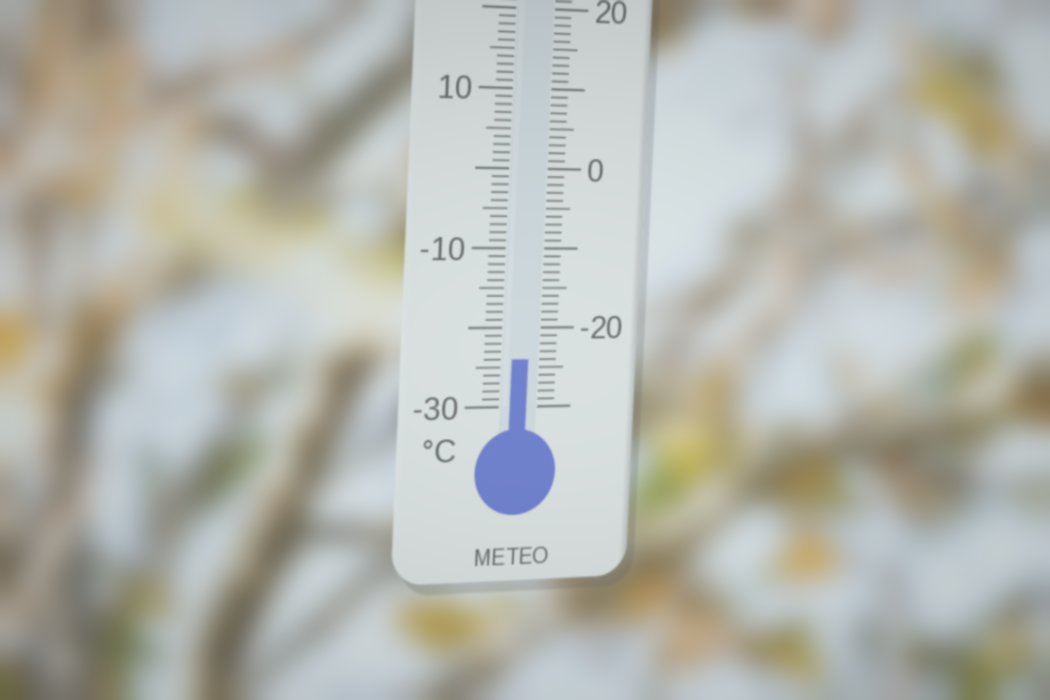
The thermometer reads **-24** °C
